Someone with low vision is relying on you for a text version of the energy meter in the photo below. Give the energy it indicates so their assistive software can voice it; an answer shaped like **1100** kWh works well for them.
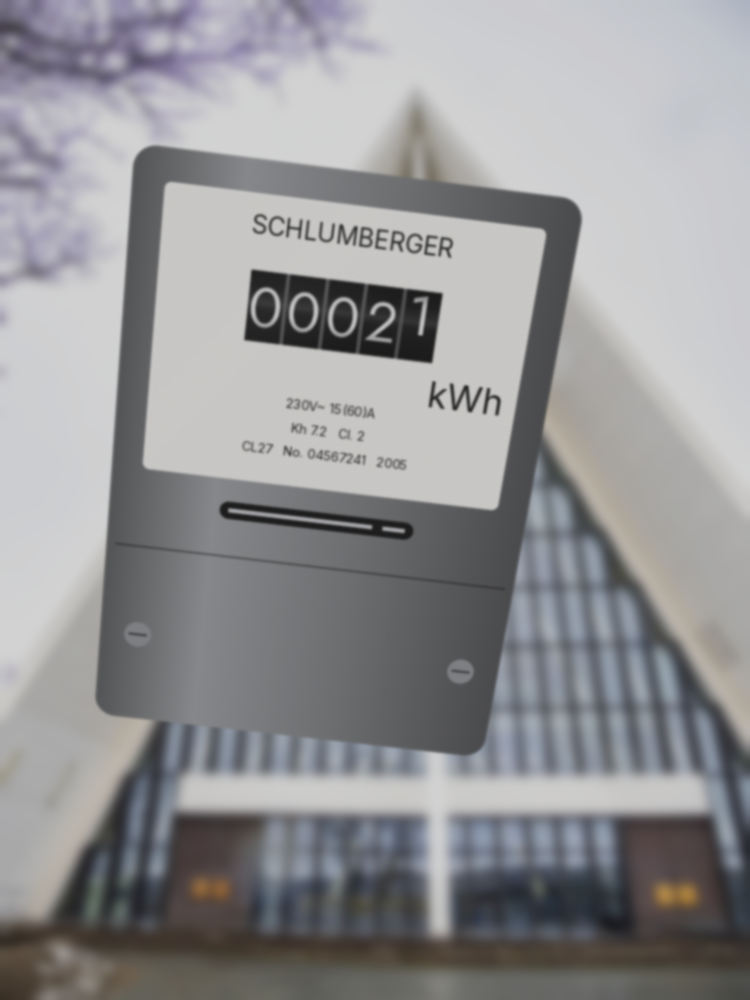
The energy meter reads **21** kWh
